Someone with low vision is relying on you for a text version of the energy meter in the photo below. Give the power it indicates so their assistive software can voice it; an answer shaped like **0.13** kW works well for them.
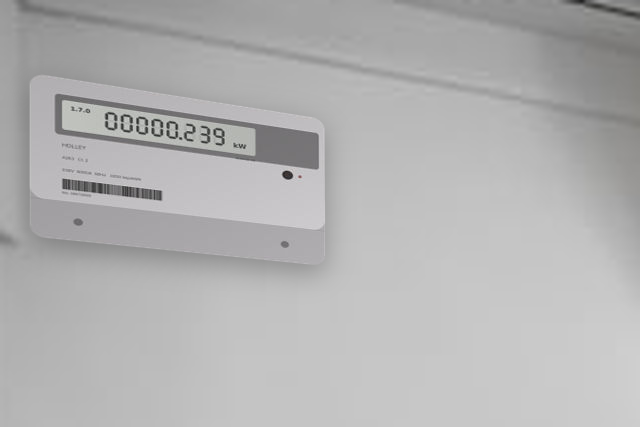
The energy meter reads **0.239** kW
